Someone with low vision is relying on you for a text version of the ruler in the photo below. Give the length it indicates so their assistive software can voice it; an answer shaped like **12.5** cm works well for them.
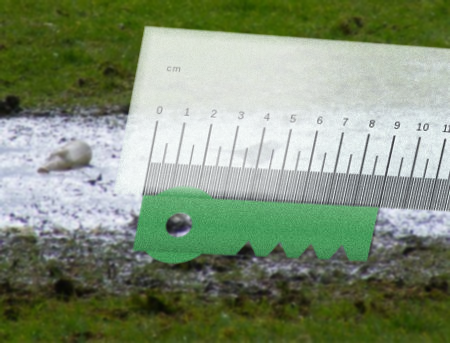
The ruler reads **9** cm
